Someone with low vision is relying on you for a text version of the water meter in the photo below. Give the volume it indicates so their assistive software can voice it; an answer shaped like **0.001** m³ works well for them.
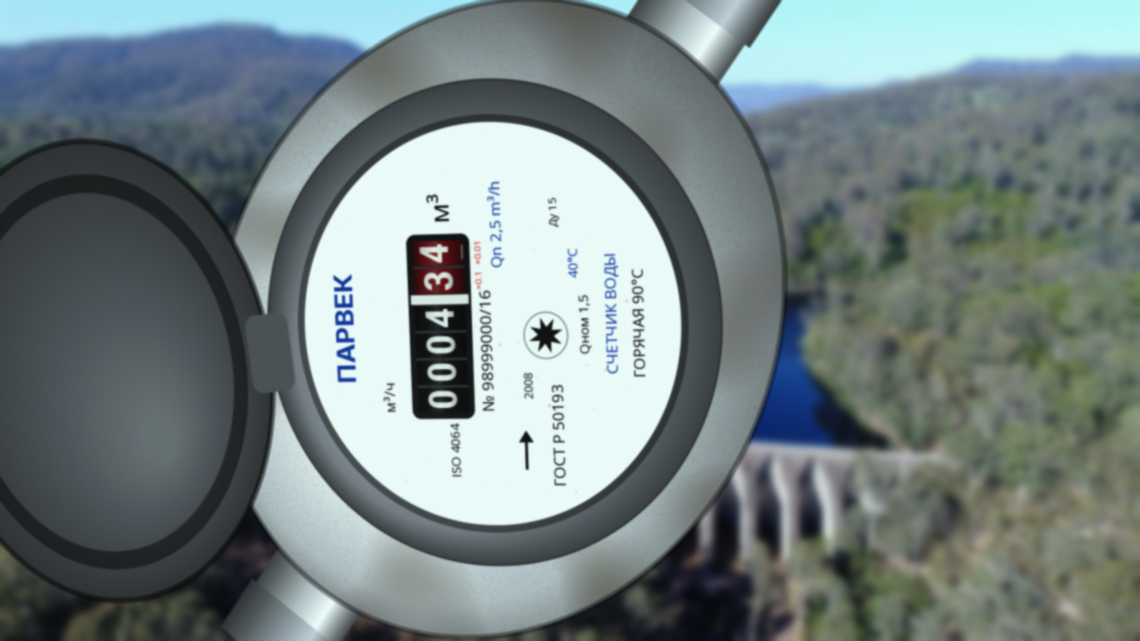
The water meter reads **4.34** m³
